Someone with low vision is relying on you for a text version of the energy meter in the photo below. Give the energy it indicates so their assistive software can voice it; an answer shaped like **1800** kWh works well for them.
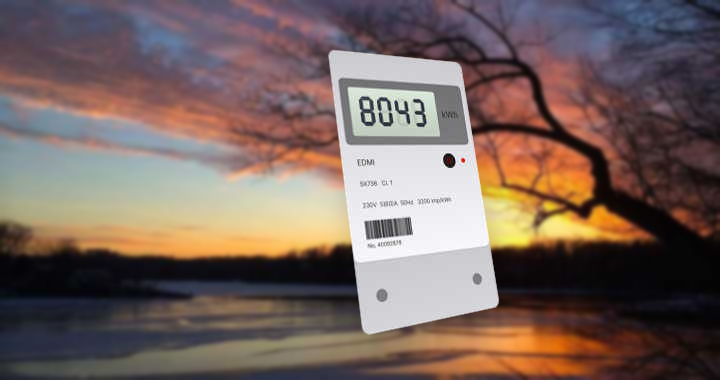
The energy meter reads **8043** kWh
